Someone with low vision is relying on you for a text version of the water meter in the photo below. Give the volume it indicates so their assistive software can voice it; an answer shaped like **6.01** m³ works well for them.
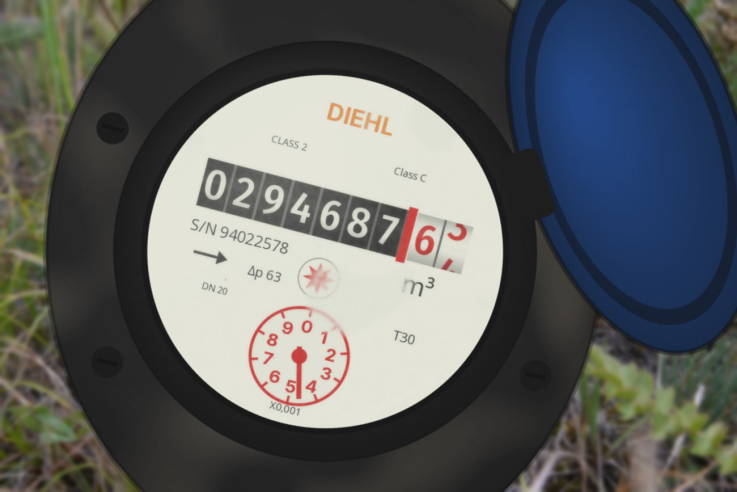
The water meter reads **294687.634** m³
